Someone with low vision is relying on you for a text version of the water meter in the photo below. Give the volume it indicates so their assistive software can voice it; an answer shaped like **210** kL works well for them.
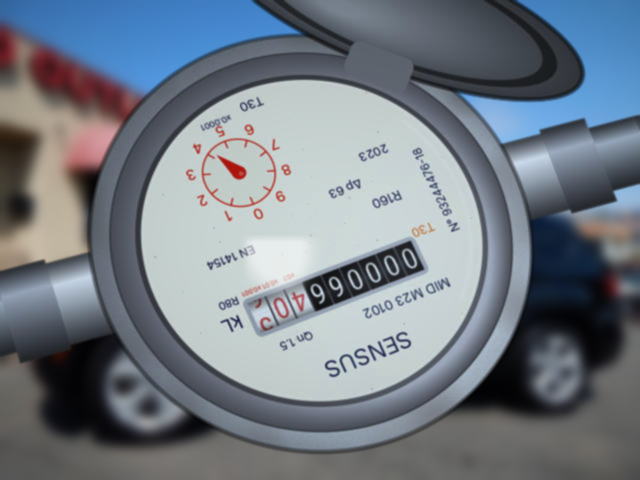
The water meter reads **66.4054** kL
